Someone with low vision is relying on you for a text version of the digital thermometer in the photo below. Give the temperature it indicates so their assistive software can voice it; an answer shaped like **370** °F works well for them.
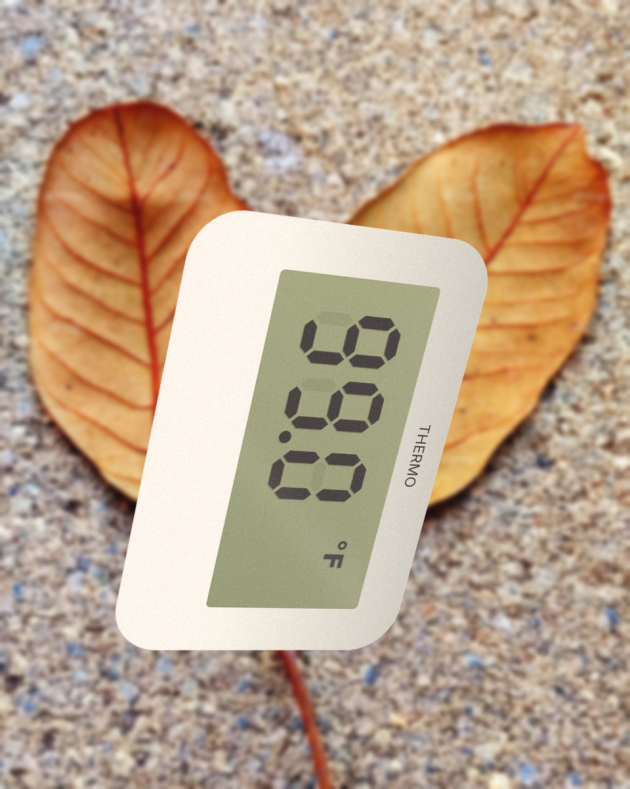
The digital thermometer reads **99.0** °F
